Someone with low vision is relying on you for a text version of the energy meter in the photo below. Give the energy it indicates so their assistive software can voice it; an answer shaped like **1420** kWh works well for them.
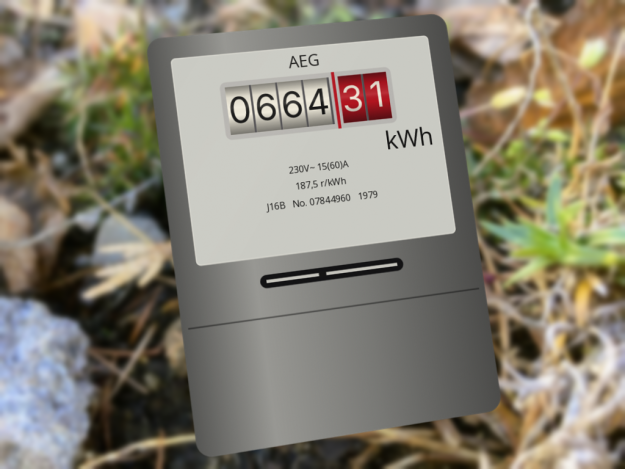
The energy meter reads **664.31** kWh
